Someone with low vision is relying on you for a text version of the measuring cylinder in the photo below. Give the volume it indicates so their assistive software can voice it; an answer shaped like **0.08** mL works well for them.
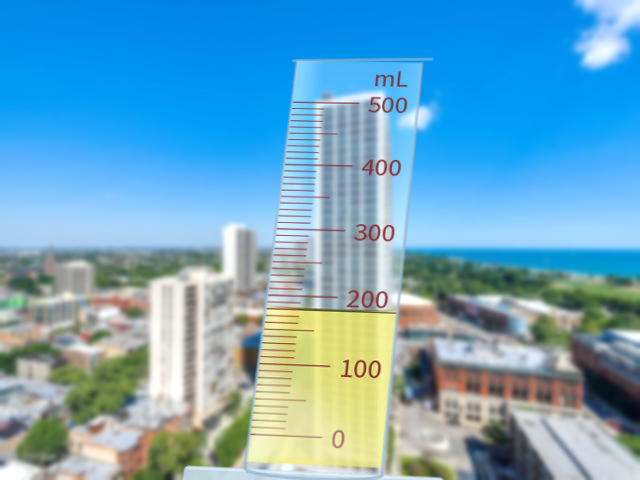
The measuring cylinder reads **180** mL
